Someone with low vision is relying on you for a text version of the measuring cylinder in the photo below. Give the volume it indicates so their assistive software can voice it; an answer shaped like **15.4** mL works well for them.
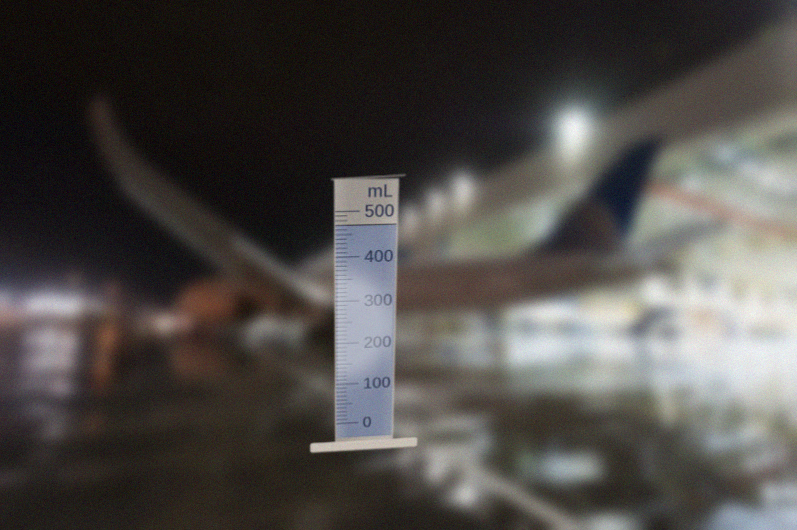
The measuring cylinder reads **470** mL
